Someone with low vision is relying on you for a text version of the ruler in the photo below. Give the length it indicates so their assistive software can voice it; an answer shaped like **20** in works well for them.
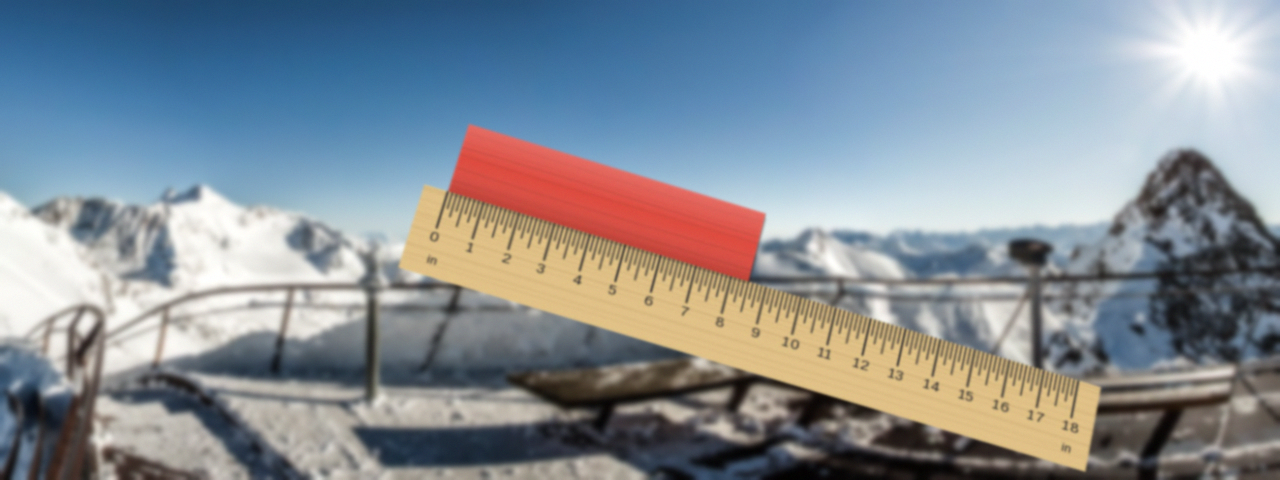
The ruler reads **8.5** in
